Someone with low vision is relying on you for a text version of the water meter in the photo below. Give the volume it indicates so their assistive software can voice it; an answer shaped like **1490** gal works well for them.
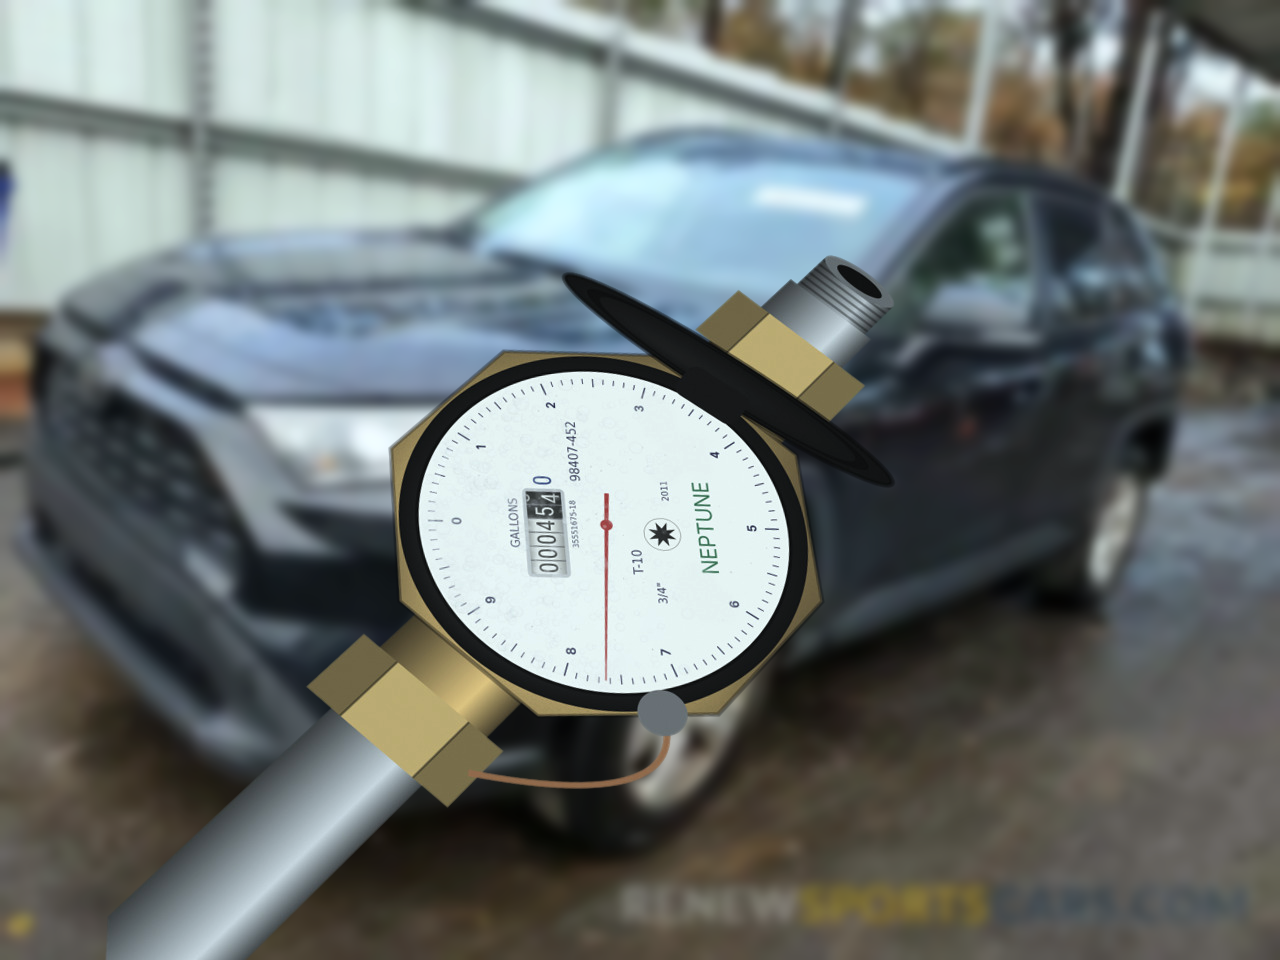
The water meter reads **4537.6** gal
